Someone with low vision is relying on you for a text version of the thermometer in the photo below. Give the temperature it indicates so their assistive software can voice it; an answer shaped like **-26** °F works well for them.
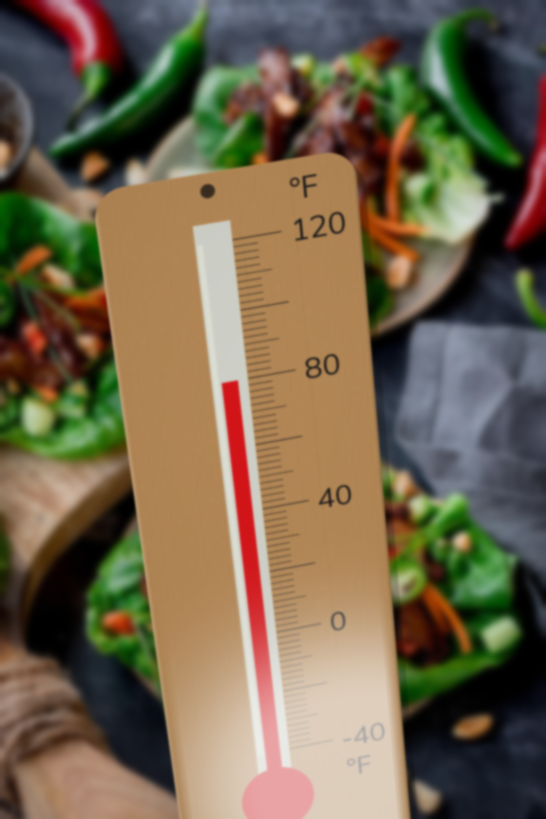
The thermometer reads **80** °F
